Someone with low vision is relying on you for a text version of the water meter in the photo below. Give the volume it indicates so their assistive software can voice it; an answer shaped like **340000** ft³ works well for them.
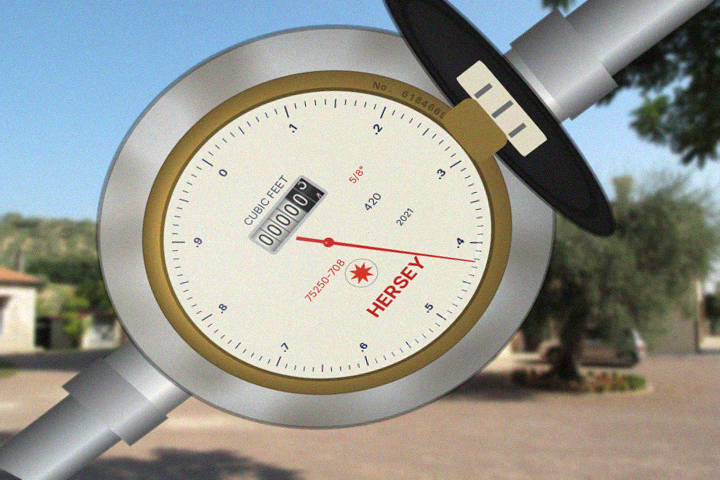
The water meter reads **3.42** ft³
